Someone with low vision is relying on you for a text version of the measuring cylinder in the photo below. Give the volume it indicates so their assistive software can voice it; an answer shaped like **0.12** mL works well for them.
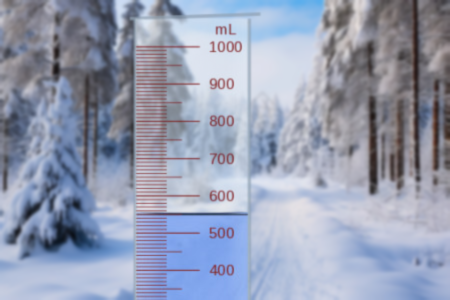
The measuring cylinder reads **550** mL
